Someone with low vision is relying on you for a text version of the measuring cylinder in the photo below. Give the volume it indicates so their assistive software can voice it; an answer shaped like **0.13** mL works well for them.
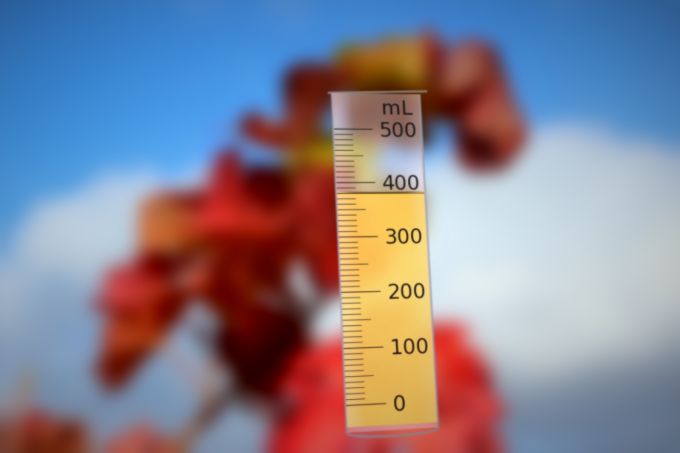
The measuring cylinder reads **380** mL
